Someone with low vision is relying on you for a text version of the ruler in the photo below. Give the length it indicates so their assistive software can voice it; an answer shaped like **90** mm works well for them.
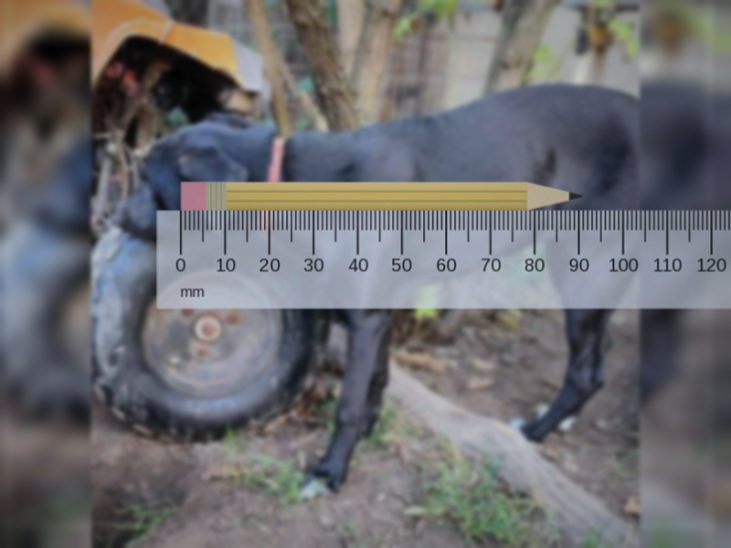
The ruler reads **91** mm
